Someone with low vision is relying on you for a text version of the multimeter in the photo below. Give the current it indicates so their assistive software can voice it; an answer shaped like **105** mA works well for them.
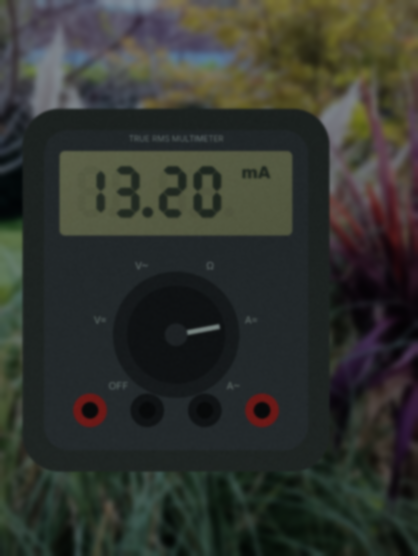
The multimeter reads **13.20** mA
